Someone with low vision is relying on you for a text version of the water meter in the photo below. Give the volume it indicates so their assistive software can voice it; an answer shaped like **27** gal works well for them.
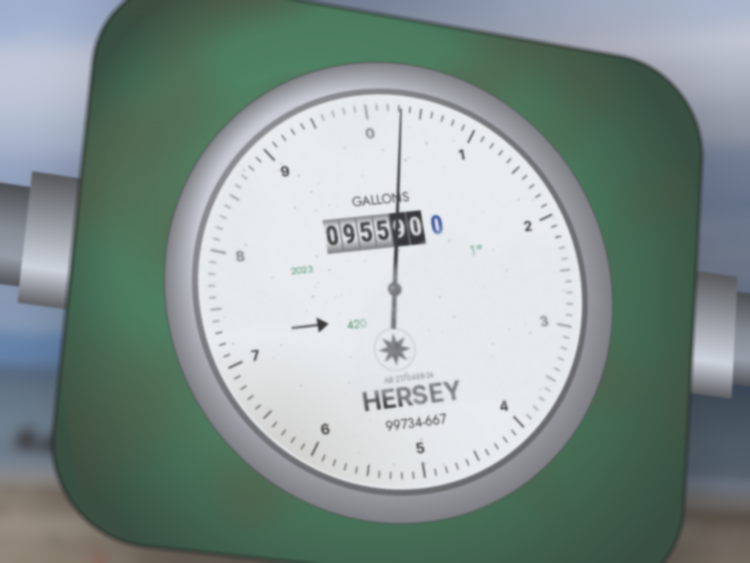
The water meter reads **955900.3** gal
